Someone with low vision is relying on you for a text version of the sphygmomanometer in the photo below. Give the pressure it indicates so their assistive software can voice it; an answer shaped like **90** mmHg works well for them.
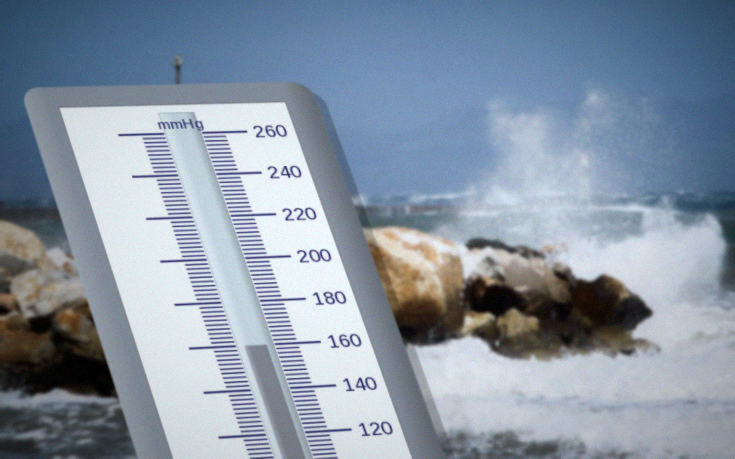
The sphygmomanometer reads **160** mmHg
